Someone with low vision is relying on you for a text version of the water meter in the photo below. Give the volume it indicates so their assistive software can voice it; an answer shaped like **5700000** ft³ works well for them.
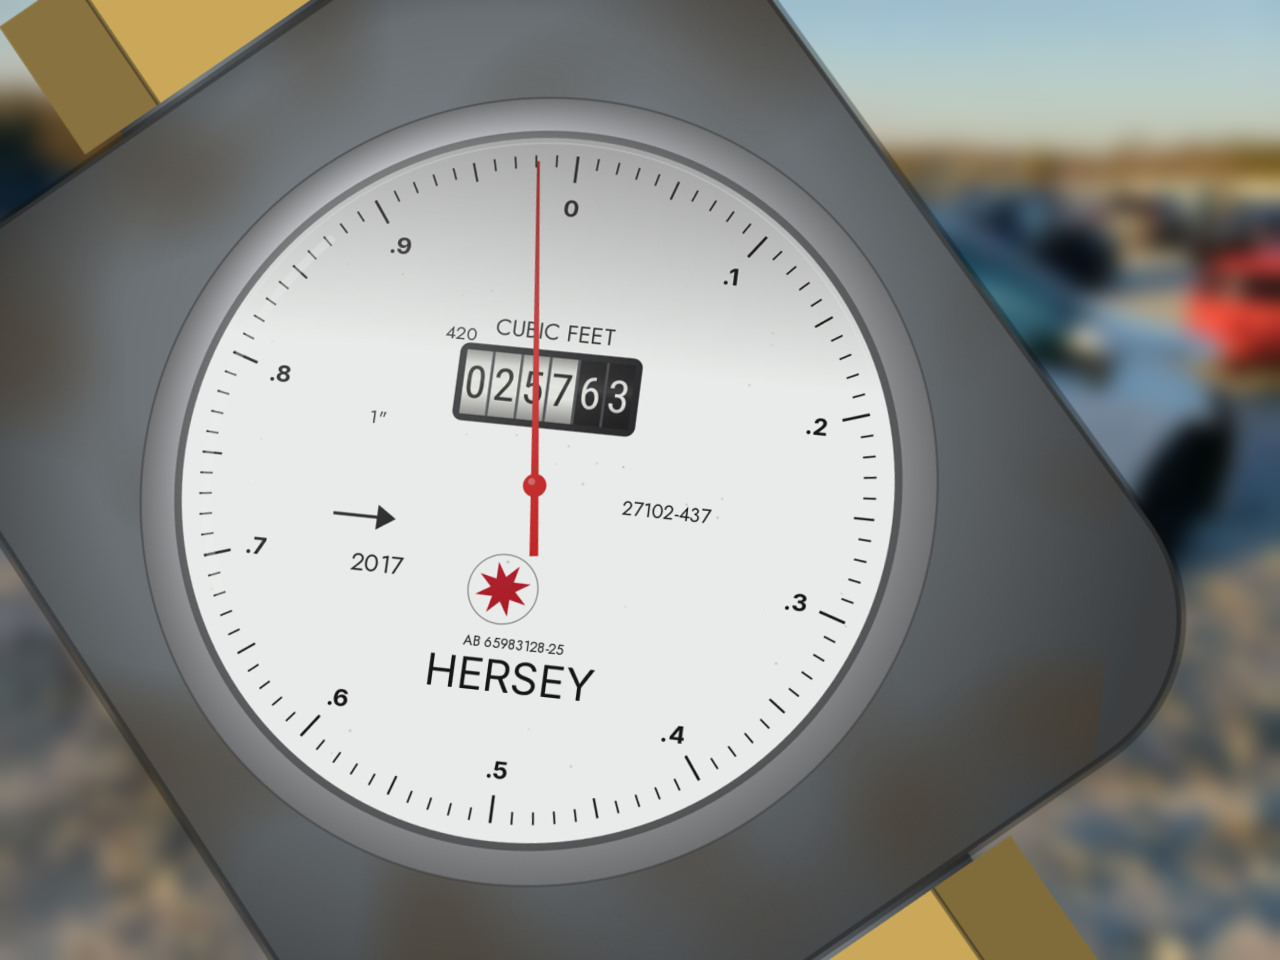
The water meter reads **25762.98** ft³
